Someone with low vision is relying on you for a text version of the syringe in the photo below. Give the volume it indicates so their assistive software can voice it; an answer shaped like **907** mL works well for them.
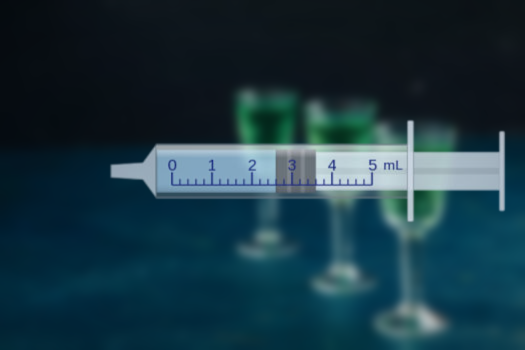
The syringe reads **2.6** mL
